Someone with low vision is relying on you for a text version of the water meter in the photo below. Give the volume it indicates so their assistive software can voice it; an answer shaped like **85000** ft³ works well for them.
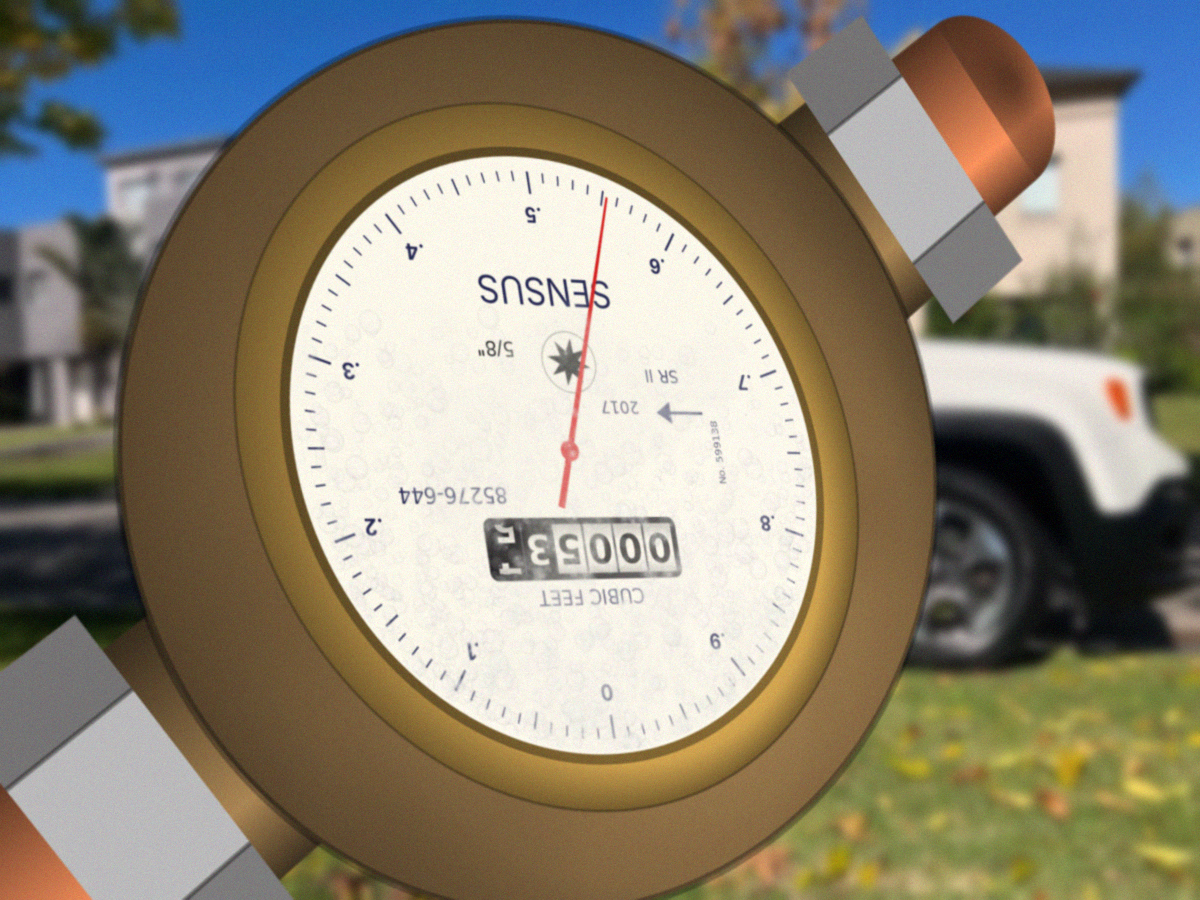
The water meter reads **534.55** ft³
